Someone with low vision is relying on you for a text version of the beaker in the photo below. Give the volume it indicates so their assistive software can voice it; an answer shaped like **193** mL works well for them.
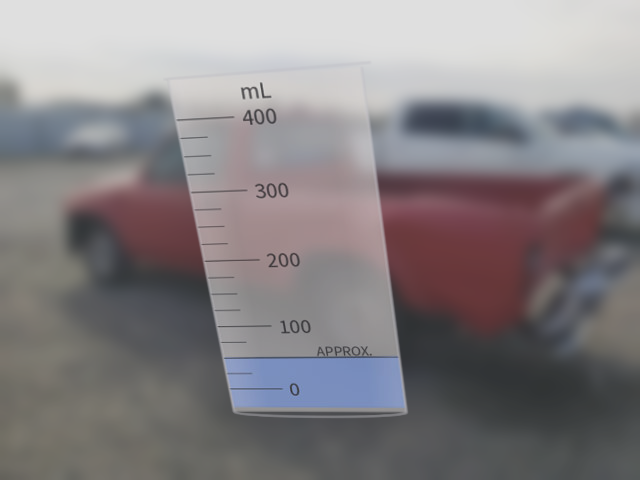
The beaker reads **50** mL
